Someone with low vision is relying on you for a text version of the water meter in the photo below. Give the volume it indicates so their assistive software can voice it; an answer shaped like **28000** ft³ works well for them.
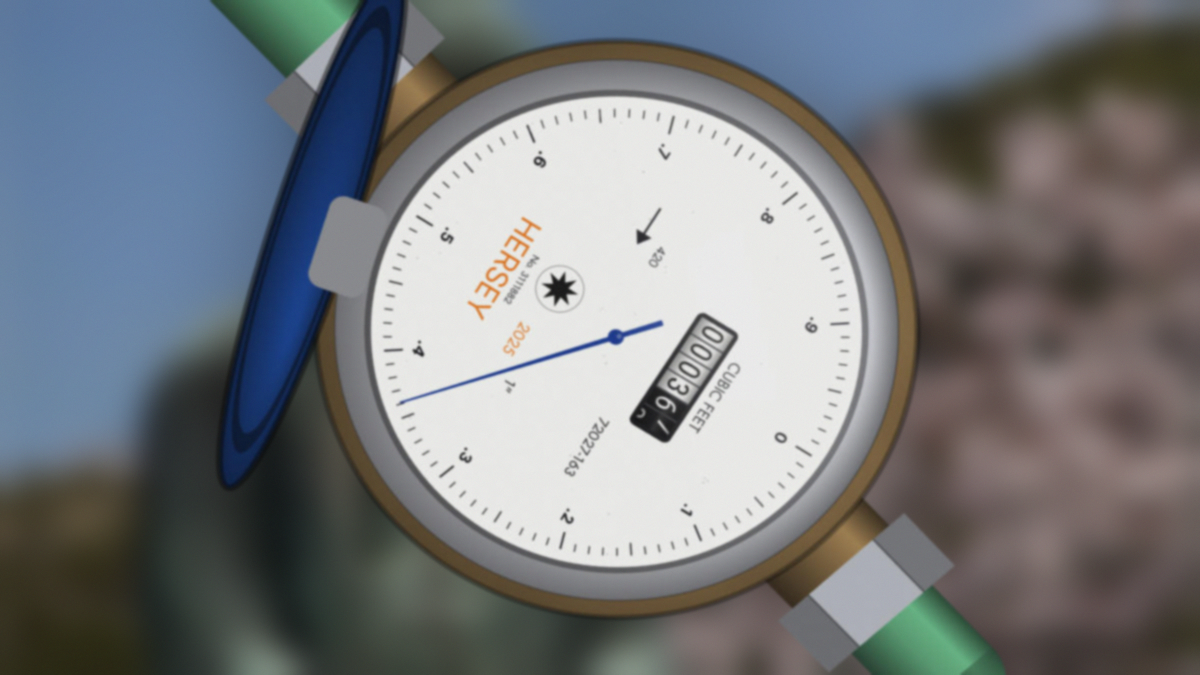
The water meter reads **367.36** ft³
